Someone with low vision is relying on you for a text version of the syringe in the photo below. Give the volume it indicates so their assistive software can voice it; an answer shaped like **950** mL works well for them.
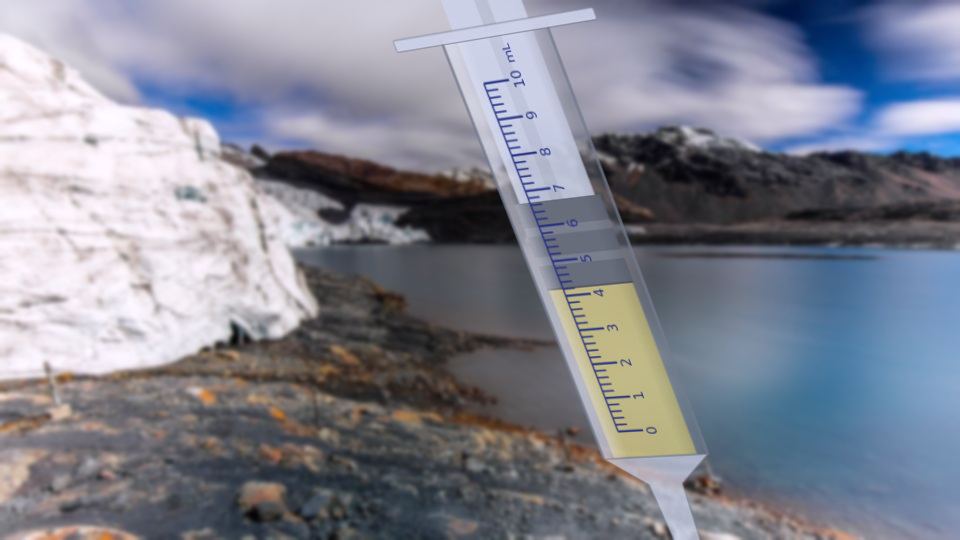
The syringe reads **4.2** mL
